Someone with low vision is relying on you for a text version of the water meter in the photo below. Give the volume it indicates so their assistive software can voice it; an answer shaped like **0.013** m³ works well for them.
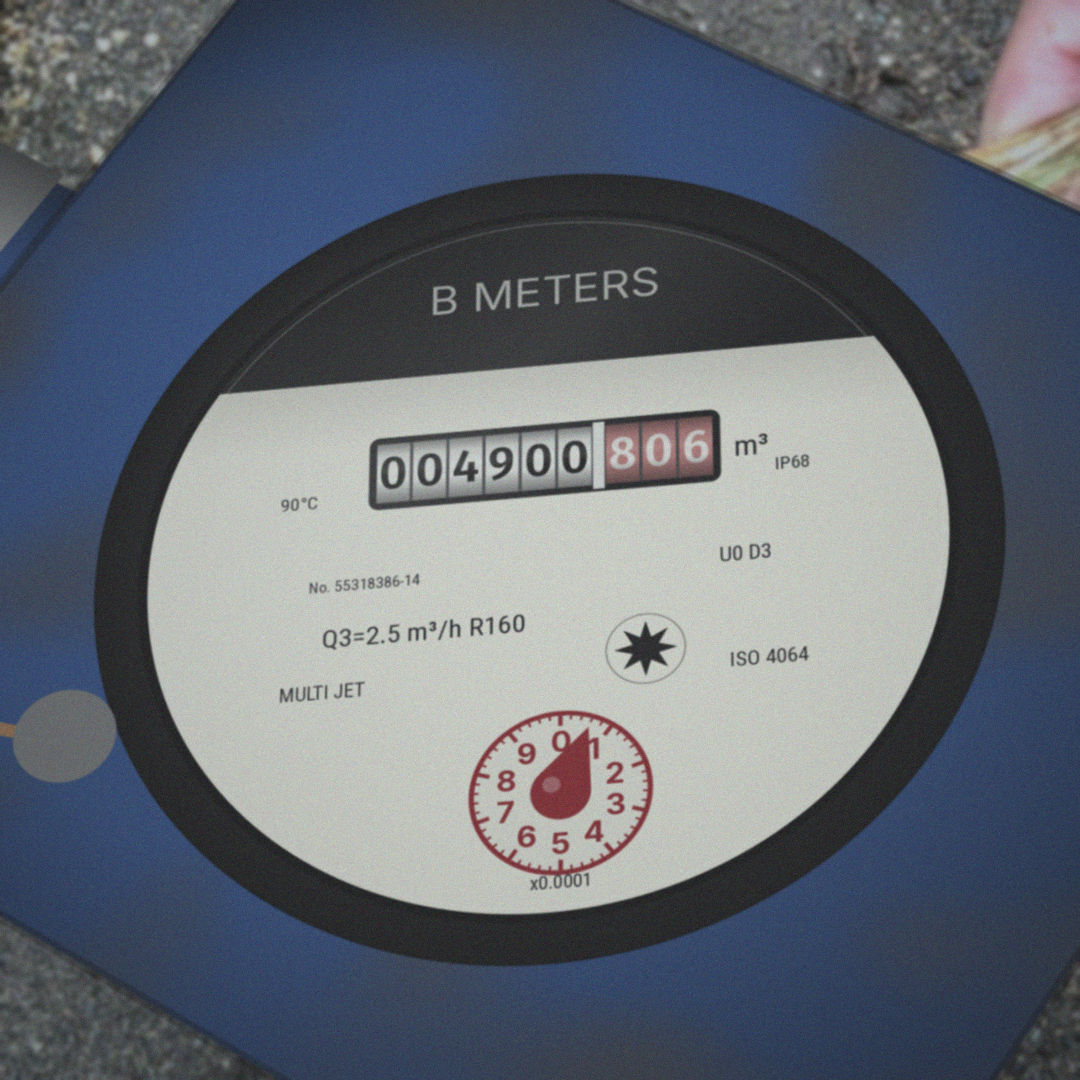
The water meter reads **4900.8060** m³
